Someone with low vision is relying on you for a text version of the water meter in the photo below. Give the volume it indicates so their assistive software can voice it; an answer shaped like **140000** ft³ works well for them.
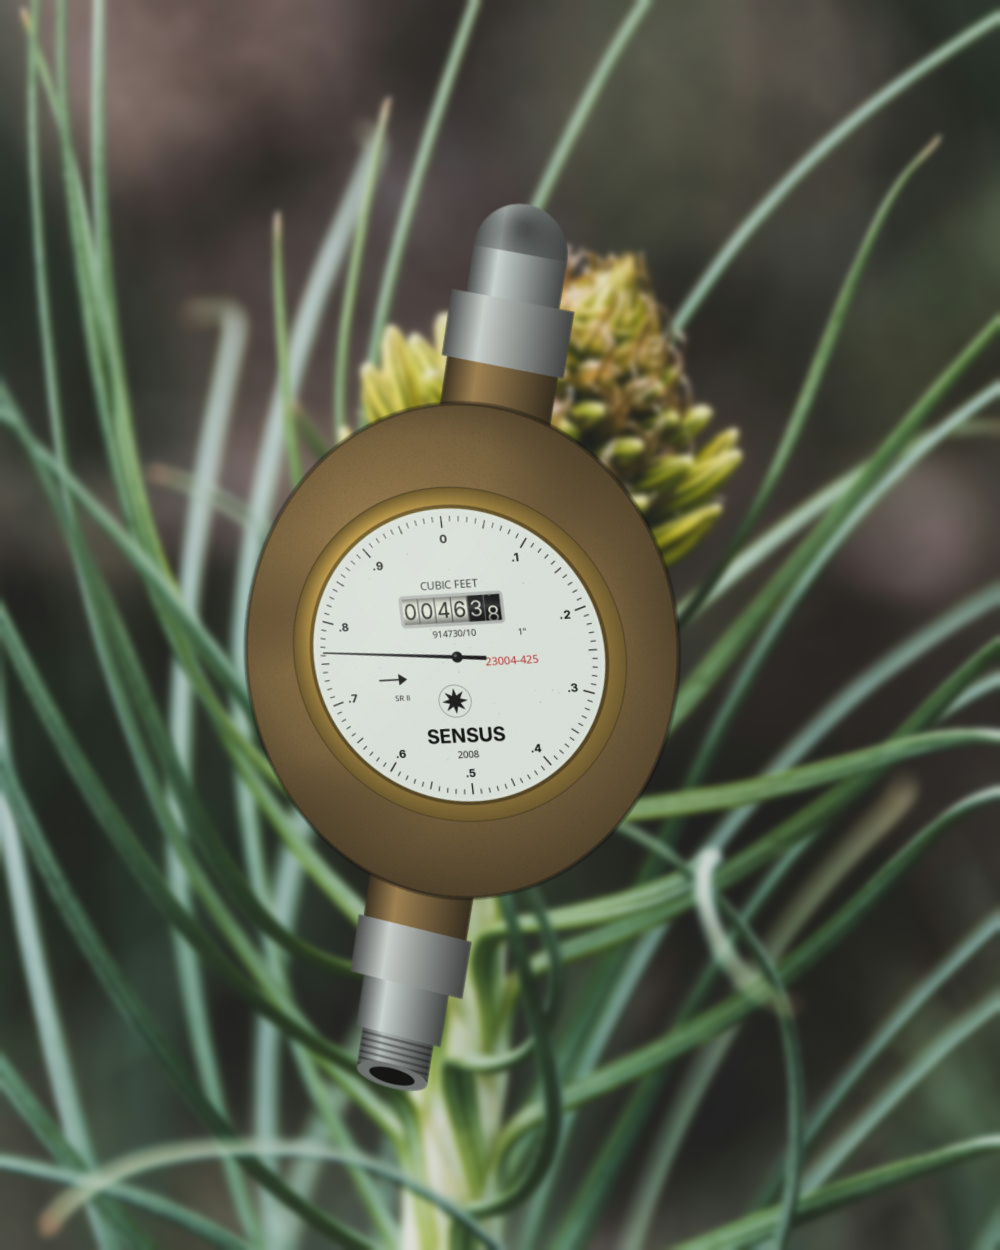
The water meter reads **4637.76** ft³
